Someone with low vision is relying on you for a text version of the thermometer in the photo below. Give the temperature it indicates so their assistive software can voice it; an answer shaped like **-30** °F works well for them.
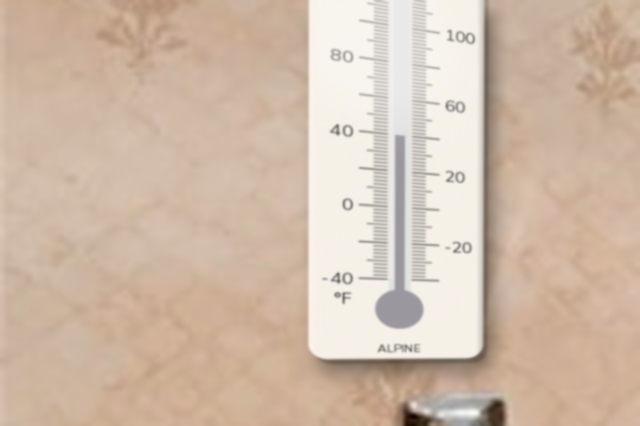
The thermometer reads **40** °F
